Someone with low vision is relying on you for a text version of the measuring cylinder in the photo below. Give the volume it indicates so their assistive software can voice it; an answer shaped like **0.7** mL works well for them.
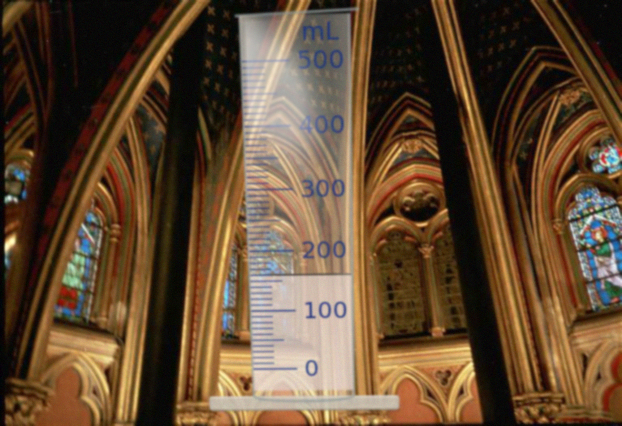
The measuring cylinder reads **160** mL
